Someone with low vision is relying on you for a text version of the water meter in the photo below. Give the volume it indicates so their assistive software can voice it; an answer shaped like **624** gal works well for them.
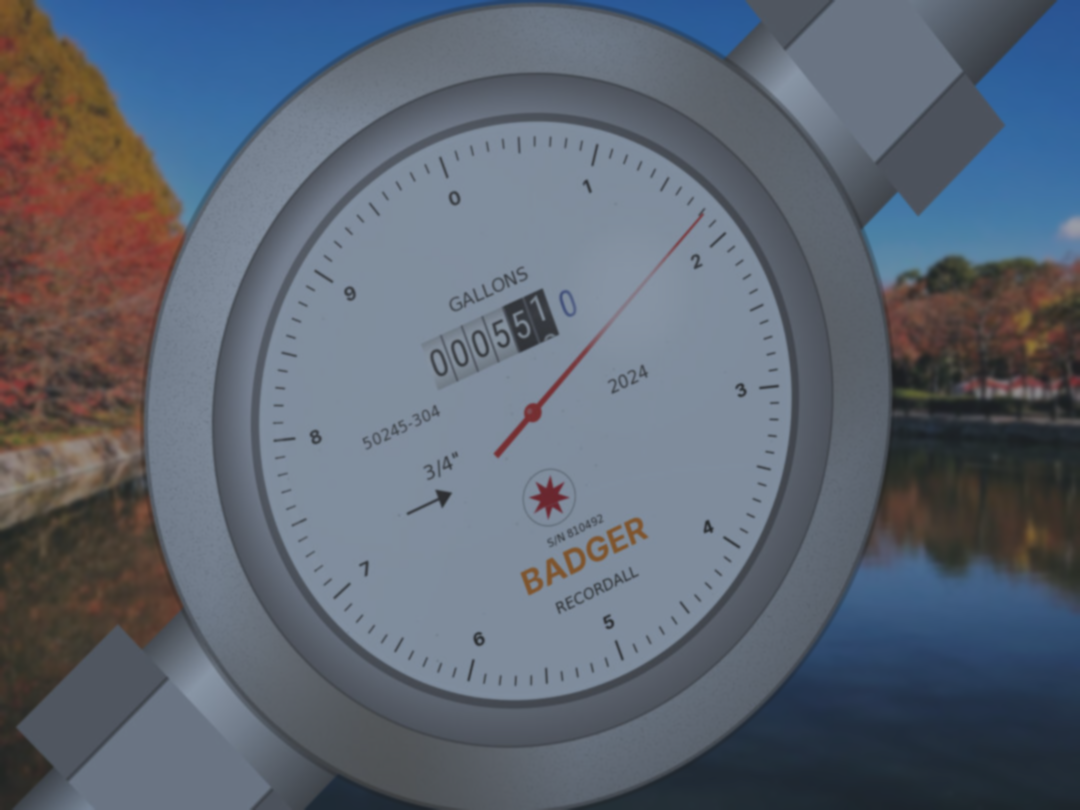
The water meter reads **5511.8** gal
